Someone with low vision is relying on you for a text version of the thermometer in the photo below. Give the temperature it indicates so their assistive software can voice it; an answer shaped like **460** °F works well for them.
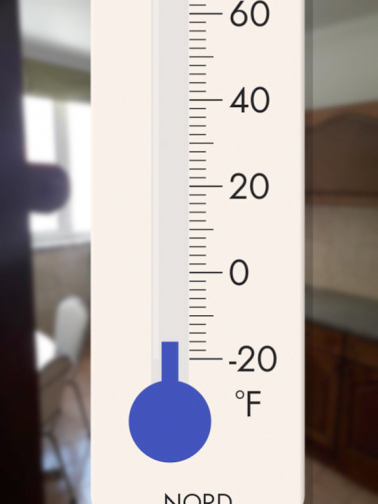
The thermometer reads **-16** °F
